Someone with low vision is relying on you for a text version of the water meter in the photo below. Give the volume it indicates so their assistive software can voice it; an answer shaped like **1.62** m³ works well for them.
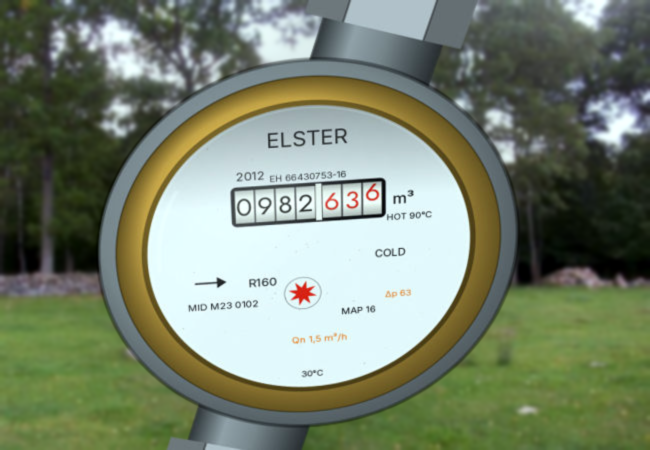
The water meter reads **982.636** m³
